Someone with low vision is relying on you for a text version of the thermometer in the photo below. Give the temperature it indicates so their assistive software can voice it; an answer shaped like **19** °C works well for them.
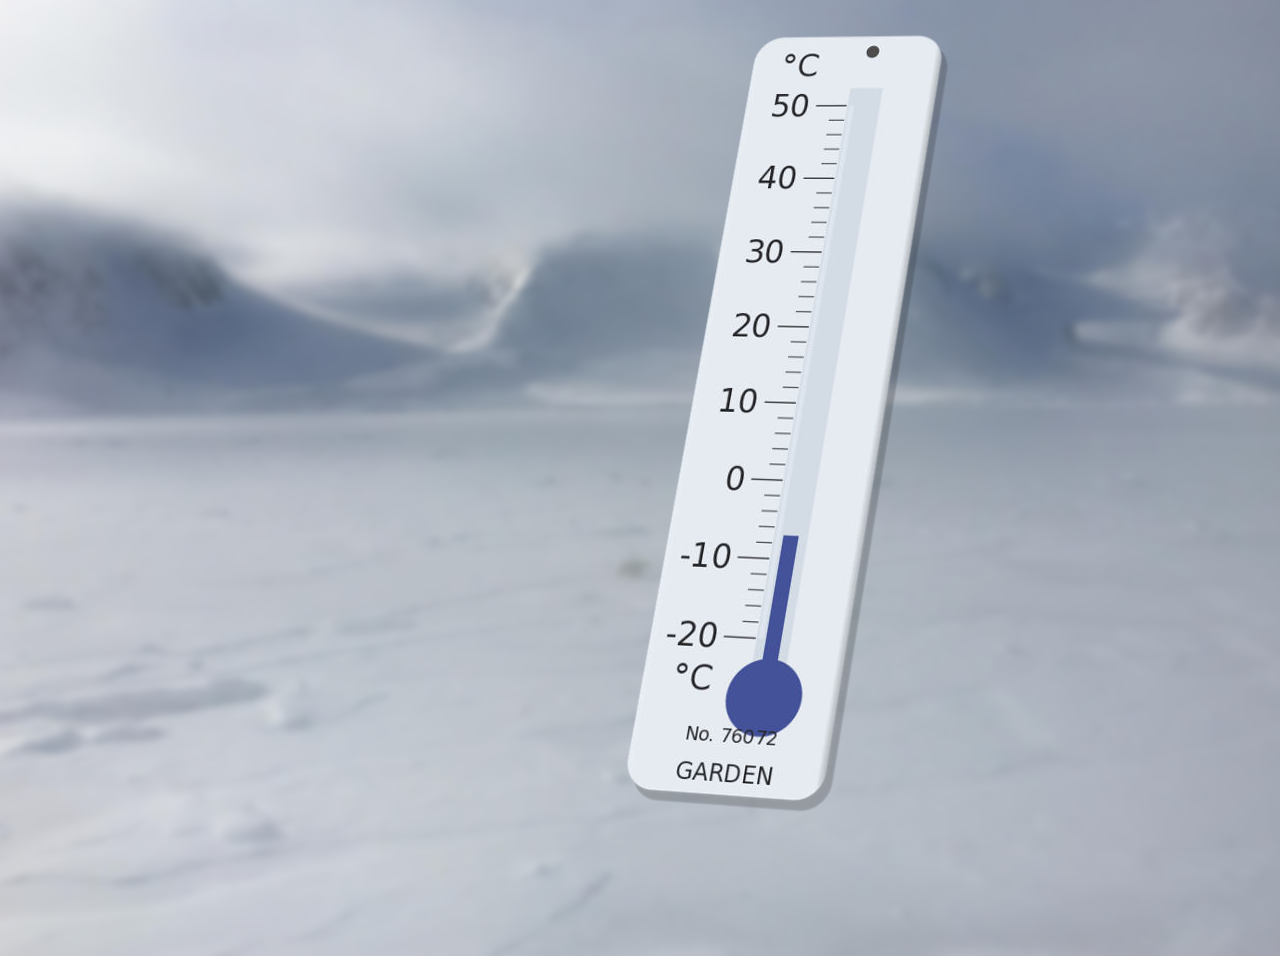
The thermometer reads **-7** °C
